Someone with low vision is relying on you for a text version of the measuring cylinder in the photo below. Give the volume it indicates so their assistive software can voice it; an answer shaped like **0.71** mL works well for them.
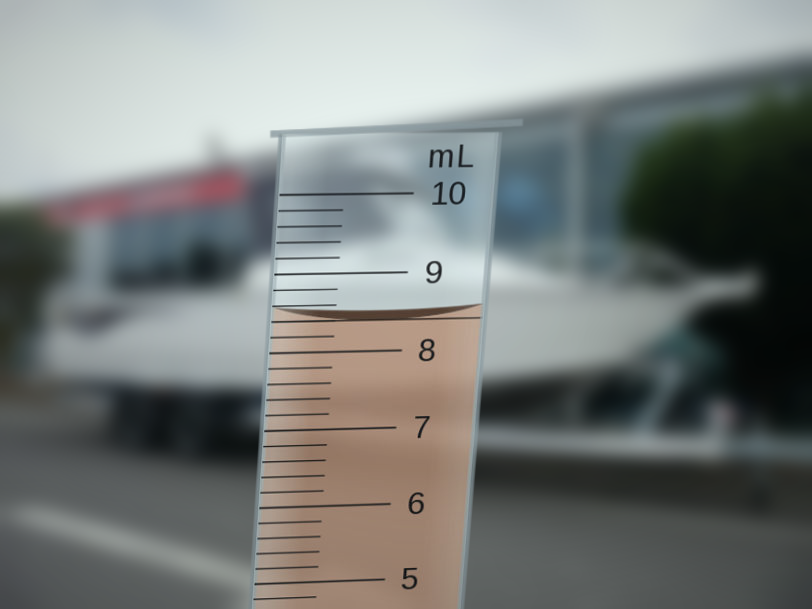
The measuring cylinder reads **8.4** mL
